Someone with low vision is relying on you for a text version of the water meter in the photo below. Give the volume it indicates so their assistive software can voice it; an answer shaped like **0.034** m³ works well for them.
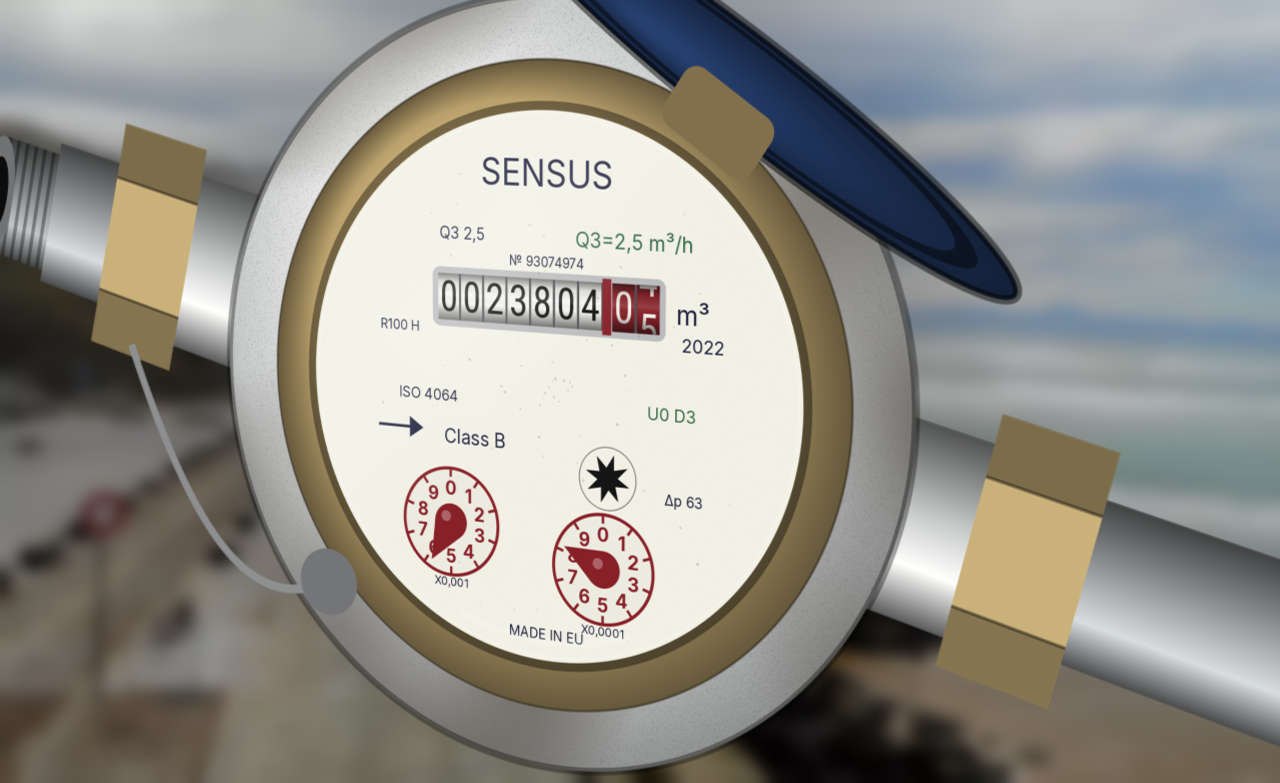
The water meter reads **23804.0458** m³
